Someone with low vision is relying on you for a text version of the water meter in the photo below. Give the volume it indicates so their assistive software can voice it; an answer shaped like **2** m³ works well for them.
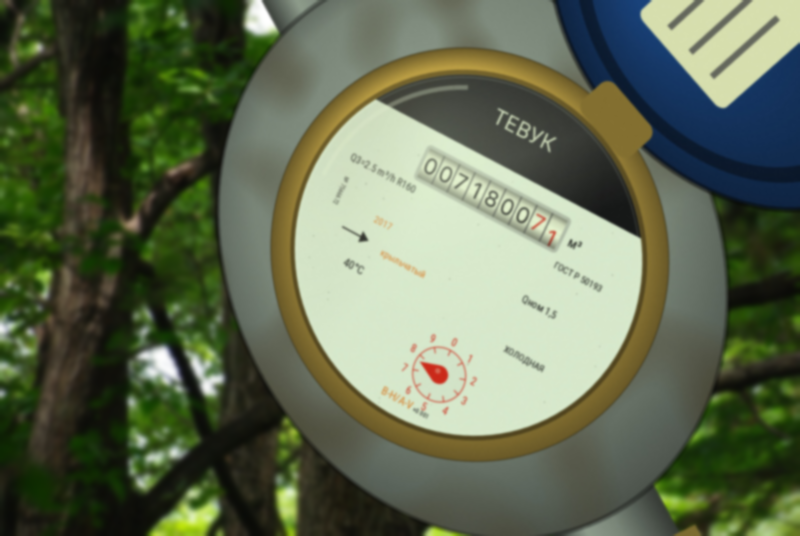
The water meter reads **71800.707** m³
